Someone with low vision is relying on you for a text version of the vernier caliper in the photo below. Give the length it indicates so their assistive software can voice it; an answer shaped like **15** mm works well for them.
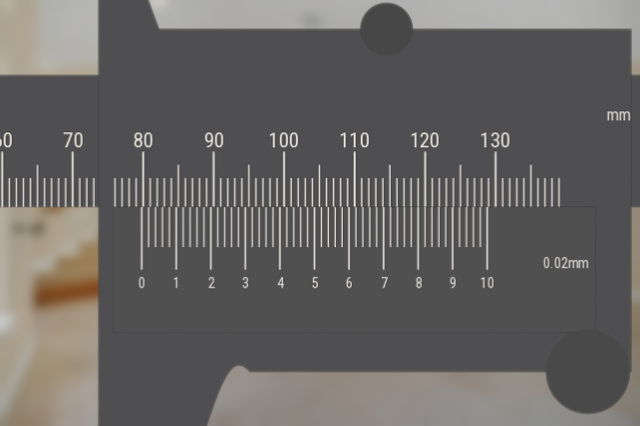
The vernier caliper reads **79.8** mm
